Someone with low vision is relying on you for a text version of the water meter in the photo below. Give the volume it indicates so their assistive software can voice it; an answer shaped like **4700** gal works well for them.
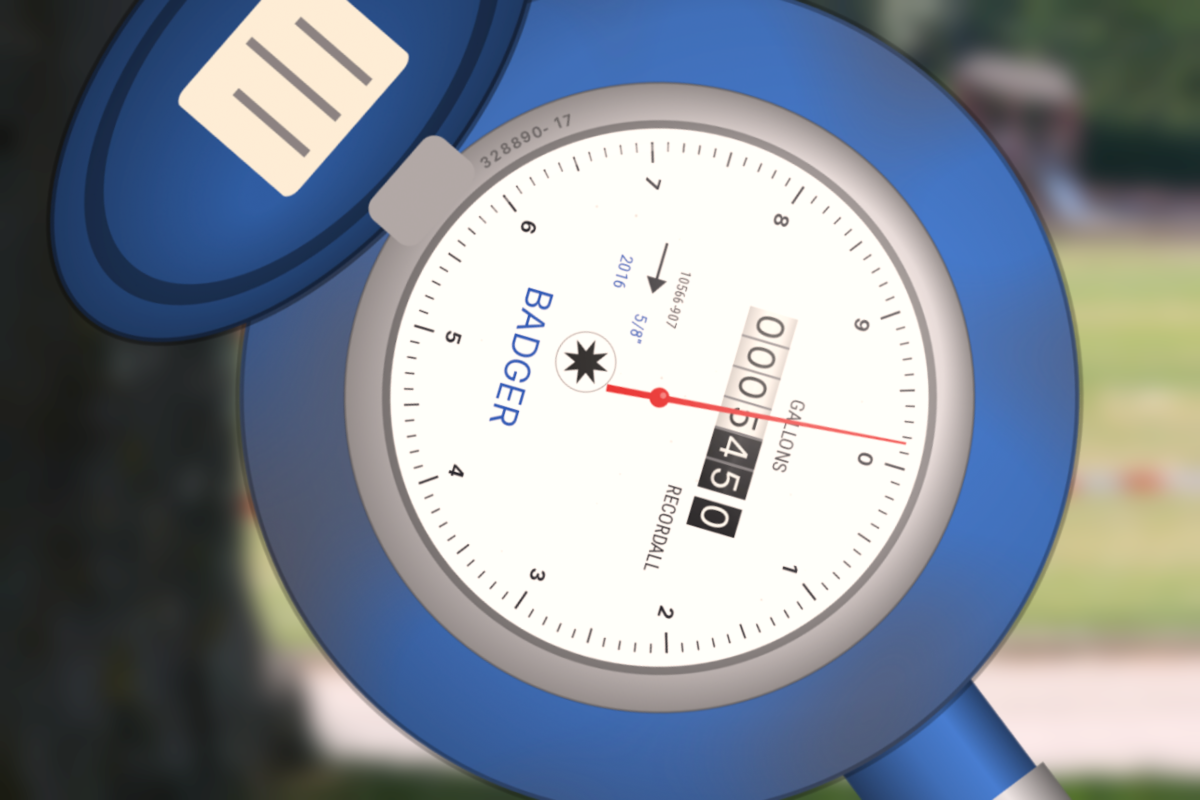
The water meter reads **5449.8** gal
